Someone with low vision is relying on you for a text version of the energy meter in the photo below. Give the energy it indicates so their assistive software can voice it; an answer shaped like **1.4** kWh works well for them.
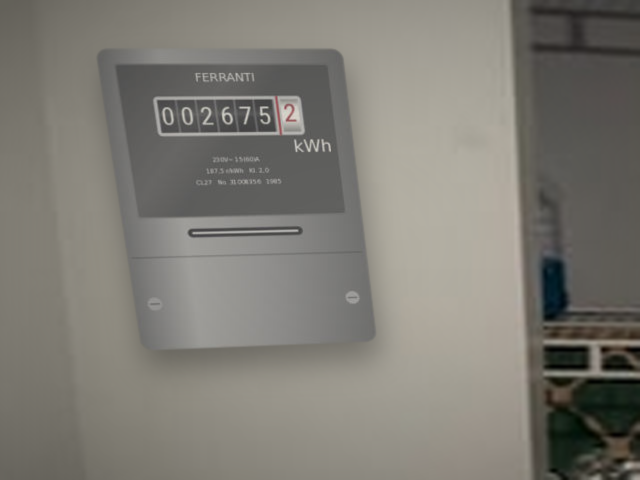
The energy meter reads **2675.2** kWh
